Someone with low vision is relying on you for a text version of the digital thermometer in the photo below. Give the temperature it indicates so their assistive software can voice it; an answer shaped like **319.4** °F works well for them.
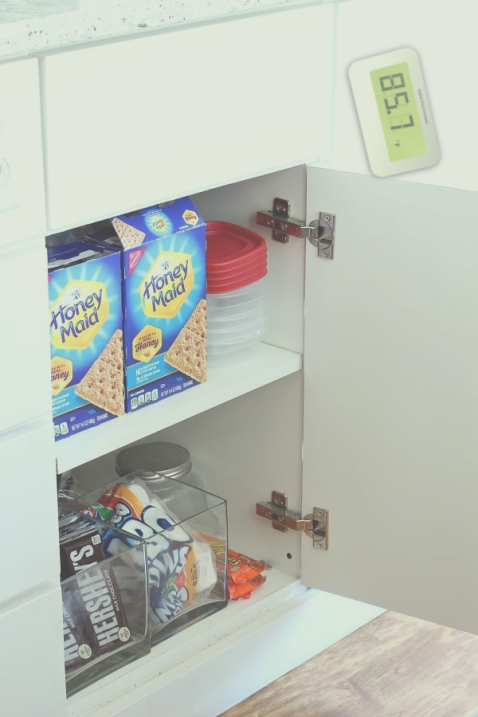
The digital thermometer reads **85.7** °F
